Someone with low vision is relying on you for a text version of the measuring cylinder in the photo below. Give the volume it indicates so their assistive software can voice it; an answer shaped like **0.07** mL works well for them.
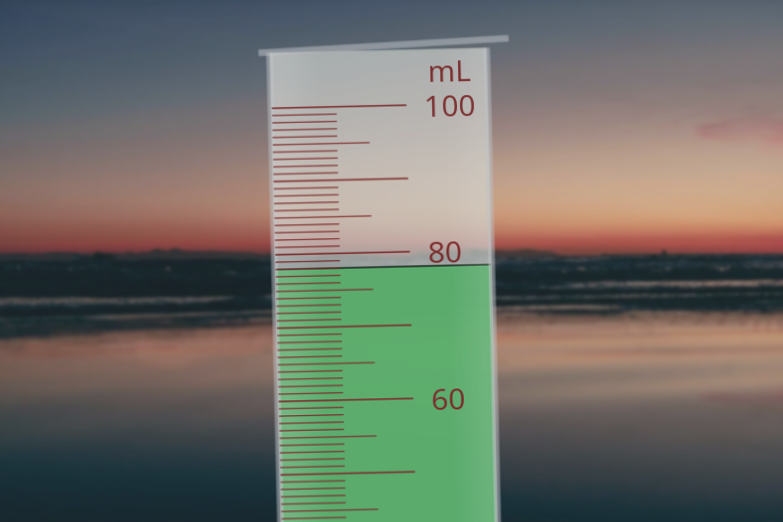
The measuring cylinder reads **78** mL
